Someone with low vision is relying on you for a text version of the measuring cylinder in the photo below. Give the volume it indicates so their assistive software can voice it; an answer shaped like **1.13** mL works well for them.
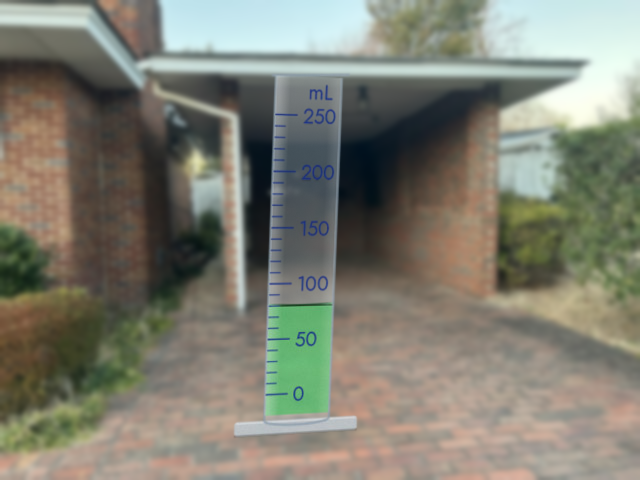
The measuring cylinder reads **80** mL
